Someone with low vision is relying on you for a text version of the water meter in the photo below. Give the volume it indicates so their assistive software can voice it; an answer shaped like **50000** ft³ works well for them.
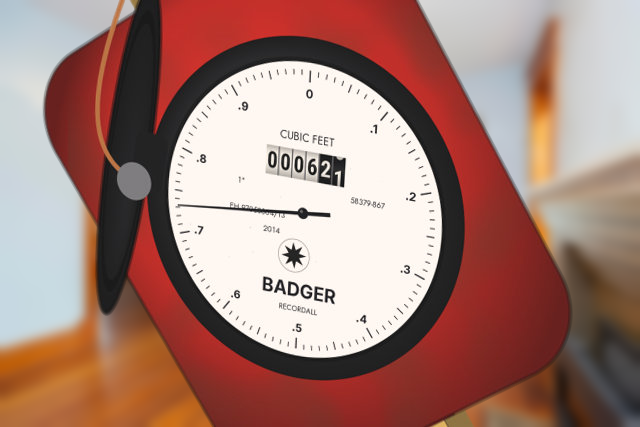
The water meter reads **620.73** ft³
